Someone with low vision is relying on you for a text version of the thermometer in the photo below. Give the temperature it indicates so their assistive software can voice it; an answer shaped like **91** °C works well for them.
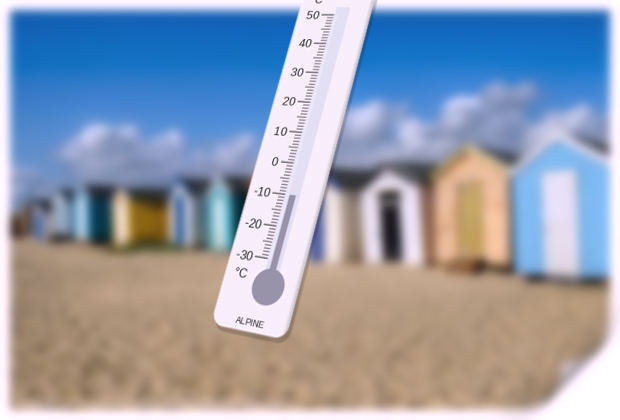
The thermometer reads **-10** °C
